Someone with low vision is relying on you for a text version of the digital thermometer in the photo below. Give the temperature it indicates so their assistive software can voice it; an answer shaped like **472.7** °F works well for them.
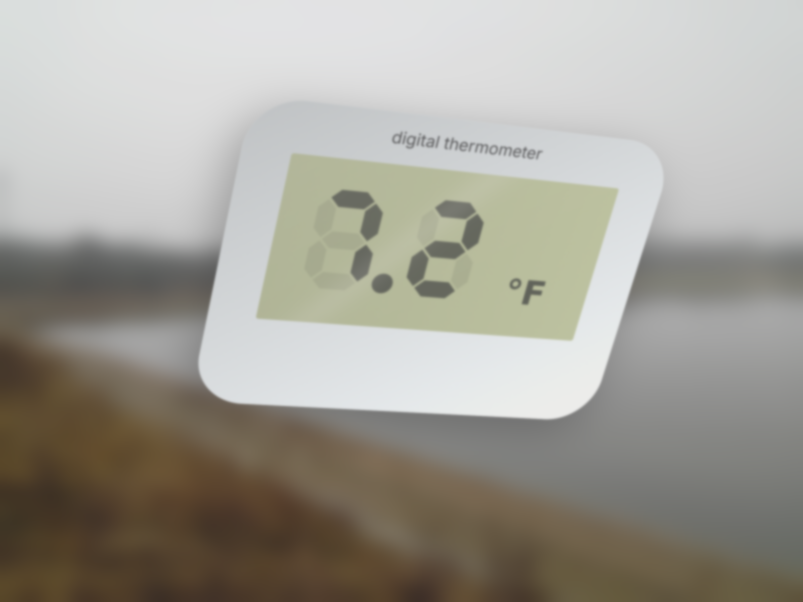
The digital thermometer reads **7.2** °F
